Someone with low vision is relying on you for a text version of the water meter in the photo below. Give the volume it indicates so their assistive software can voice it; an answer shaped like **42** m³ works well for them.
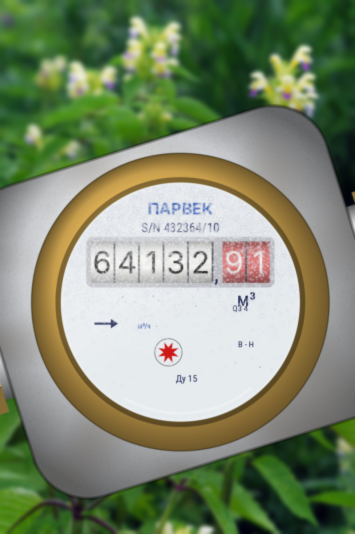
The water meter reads **64132.91** m³
